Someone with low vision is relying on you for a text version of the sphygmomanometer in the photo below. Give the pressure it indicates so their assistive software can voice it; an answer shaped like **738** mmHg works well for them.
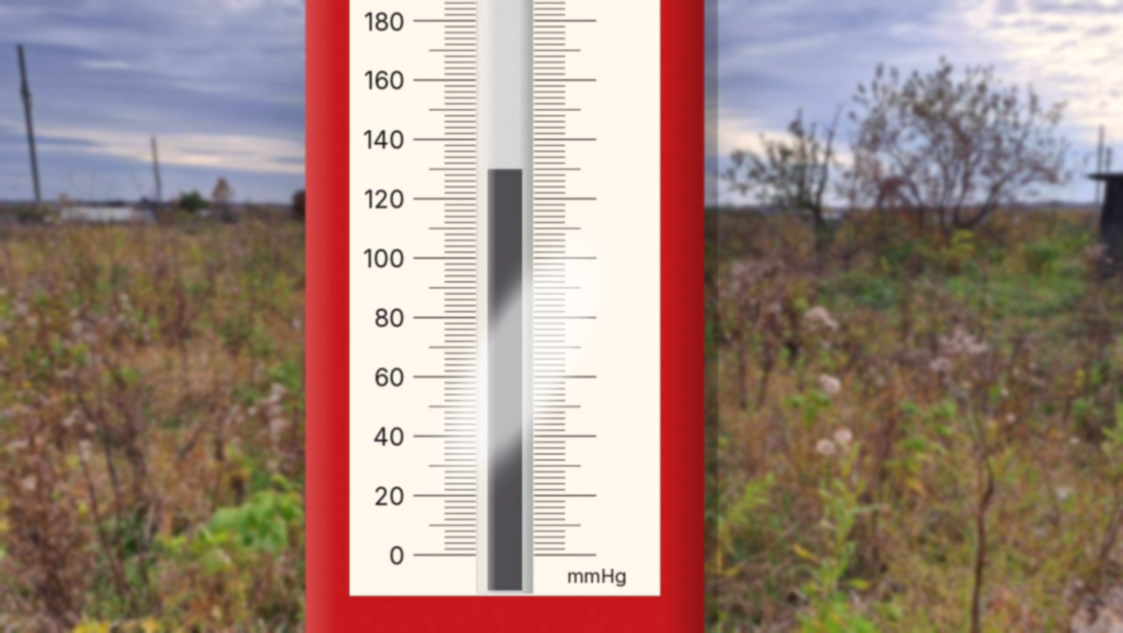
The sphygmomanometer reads **130** mmHg
